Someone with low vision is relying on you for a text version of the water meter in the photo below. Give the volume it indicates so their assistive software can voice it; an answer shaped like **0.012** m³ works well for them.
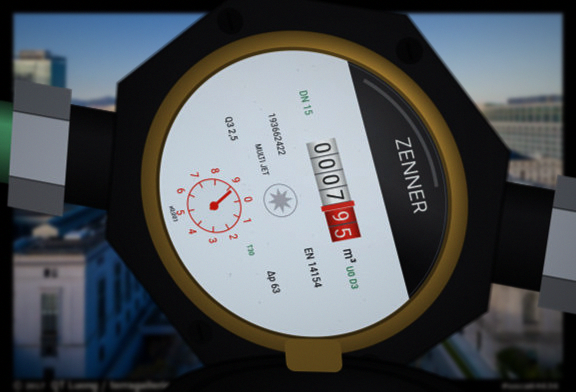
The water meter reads **7.949** m³
